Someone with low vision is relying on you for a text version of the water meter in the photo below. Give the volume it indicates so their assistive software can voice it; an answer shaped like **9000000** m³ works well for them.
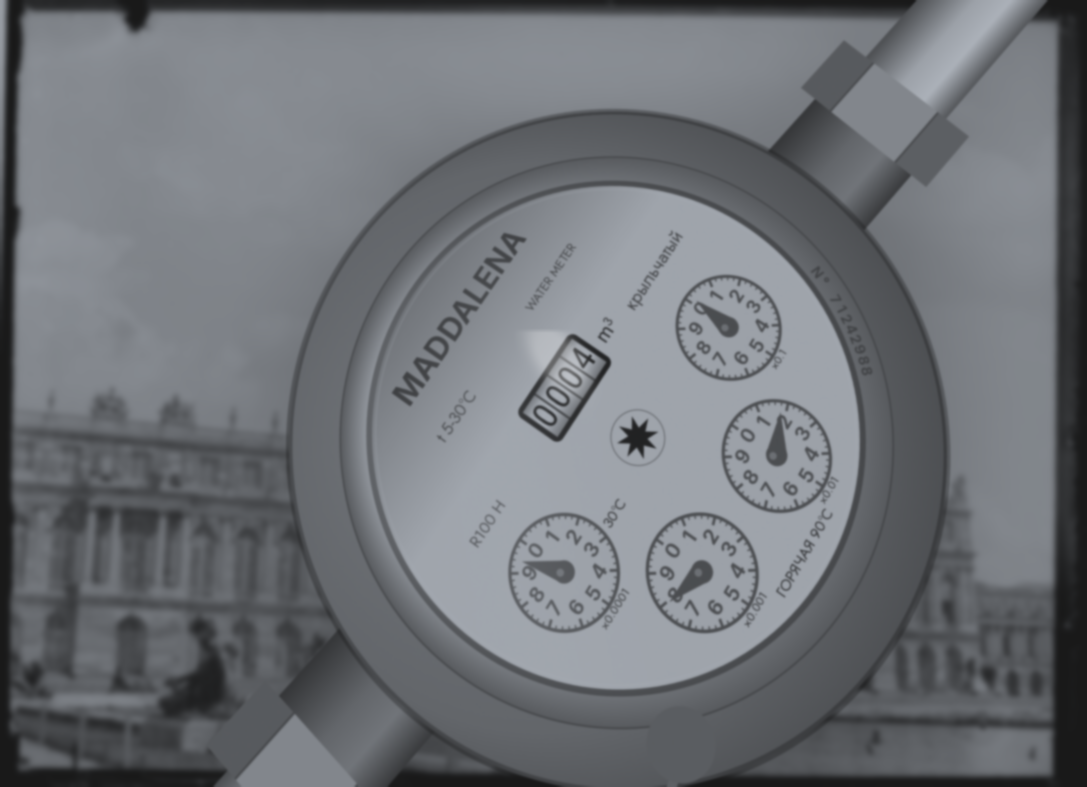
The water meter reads **4.0179** m³
